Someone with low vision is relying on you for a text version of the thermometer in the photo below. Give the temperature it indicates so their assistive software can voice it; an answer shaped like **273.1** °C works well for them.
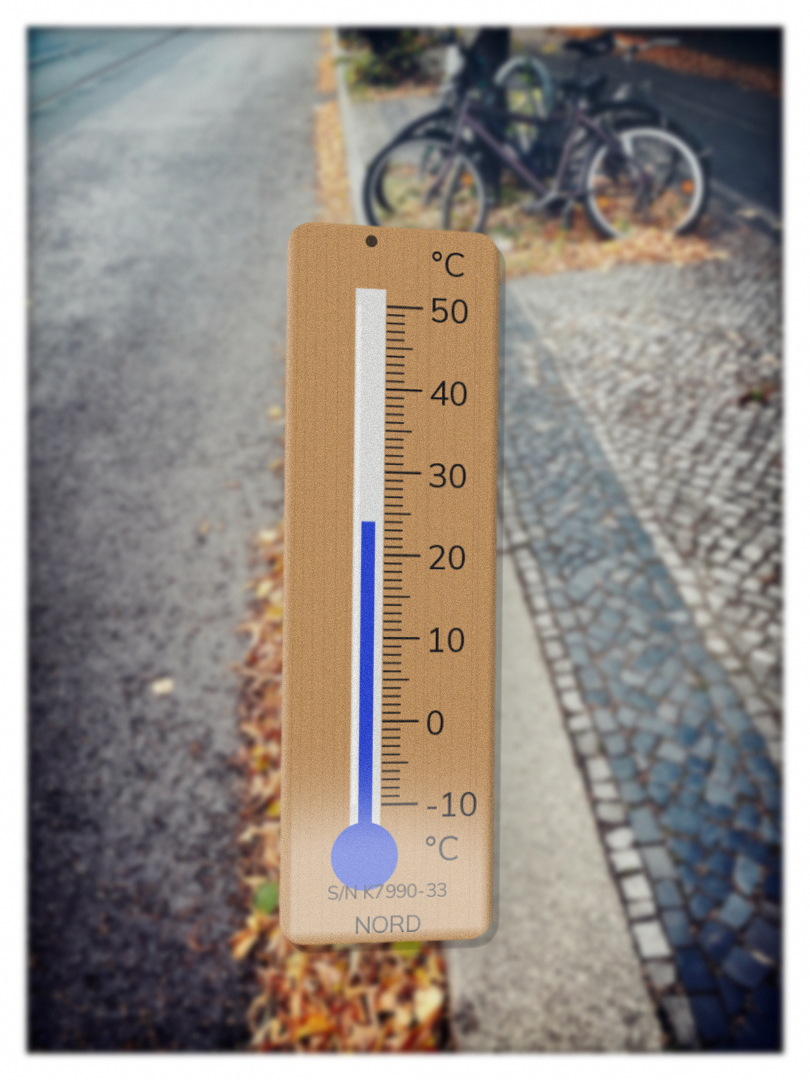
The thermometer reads **24** °C
